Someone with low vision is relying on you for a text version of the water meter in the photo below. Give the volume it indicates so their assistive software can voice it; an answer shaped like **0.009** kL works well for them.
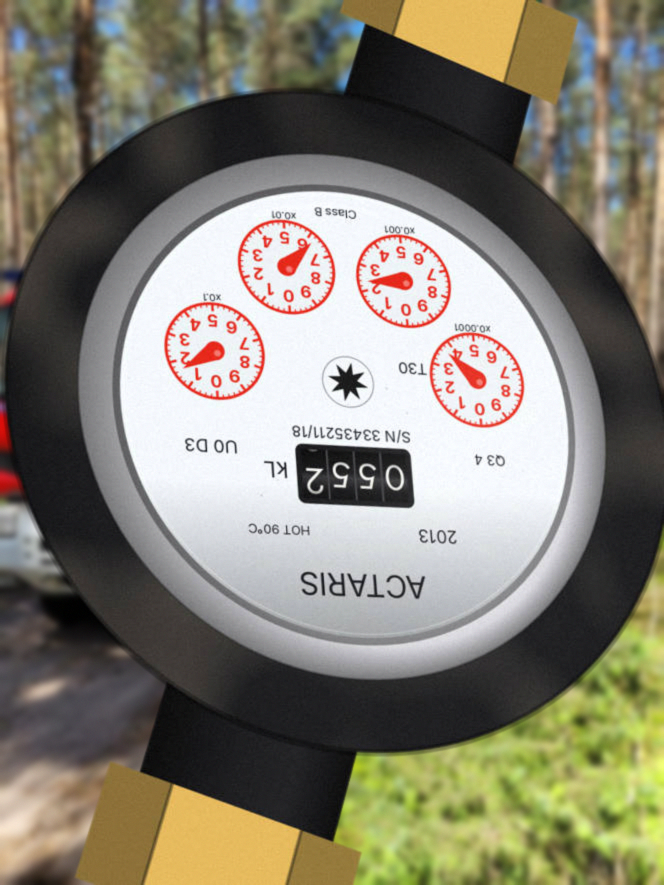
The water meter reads **552.1623** kL
